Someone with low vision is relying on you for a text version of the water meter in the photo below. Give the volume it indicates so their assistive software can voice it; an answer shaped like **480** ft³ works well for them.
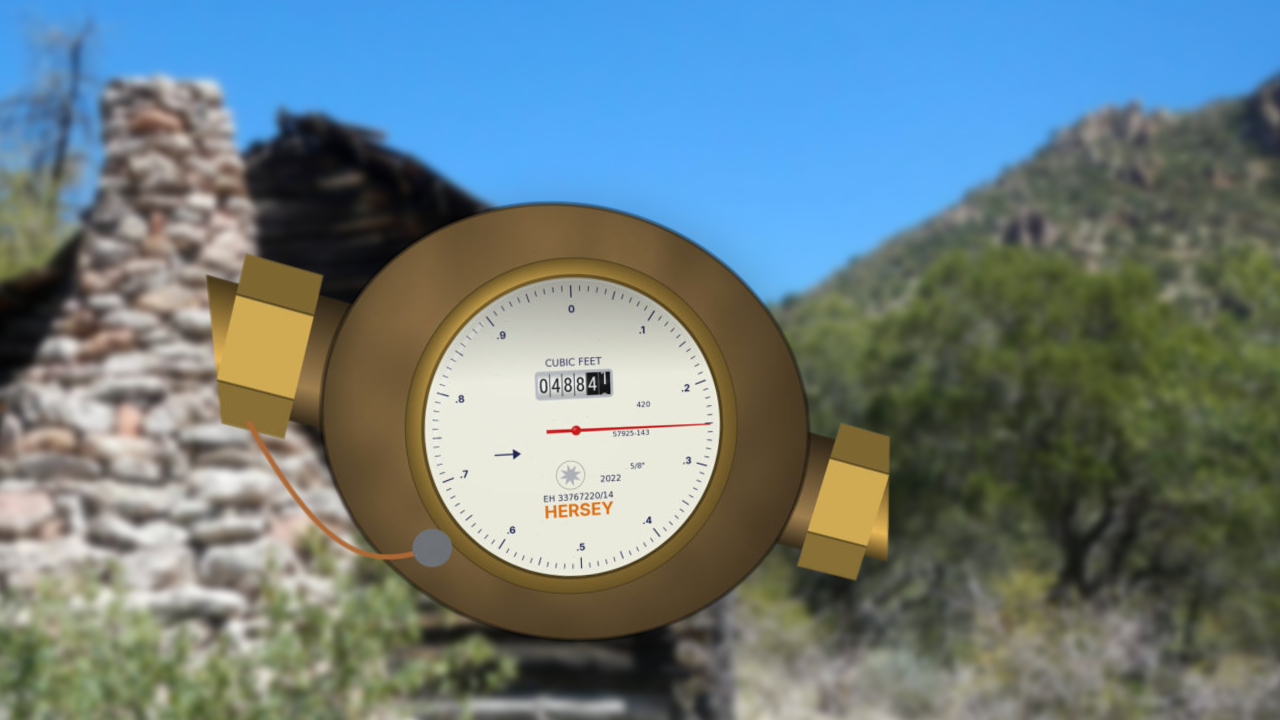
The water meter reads **48841.25** ft³
